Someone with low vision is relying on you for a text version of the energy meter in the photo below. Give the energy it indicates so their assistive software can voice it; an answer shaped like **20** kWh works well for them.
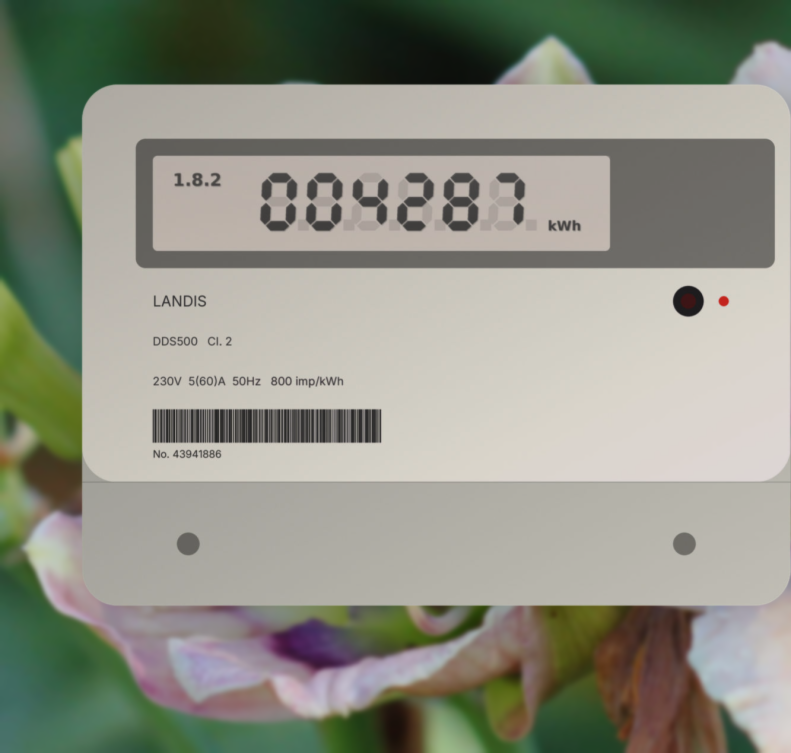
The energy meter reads **4287** kWh
